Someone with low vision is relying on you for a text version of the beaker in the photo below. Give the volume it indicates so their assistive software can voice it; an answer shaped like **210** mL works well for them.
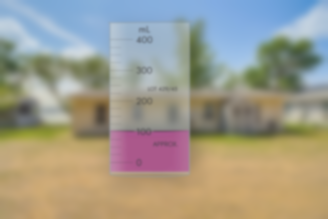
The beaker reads **100** mL
